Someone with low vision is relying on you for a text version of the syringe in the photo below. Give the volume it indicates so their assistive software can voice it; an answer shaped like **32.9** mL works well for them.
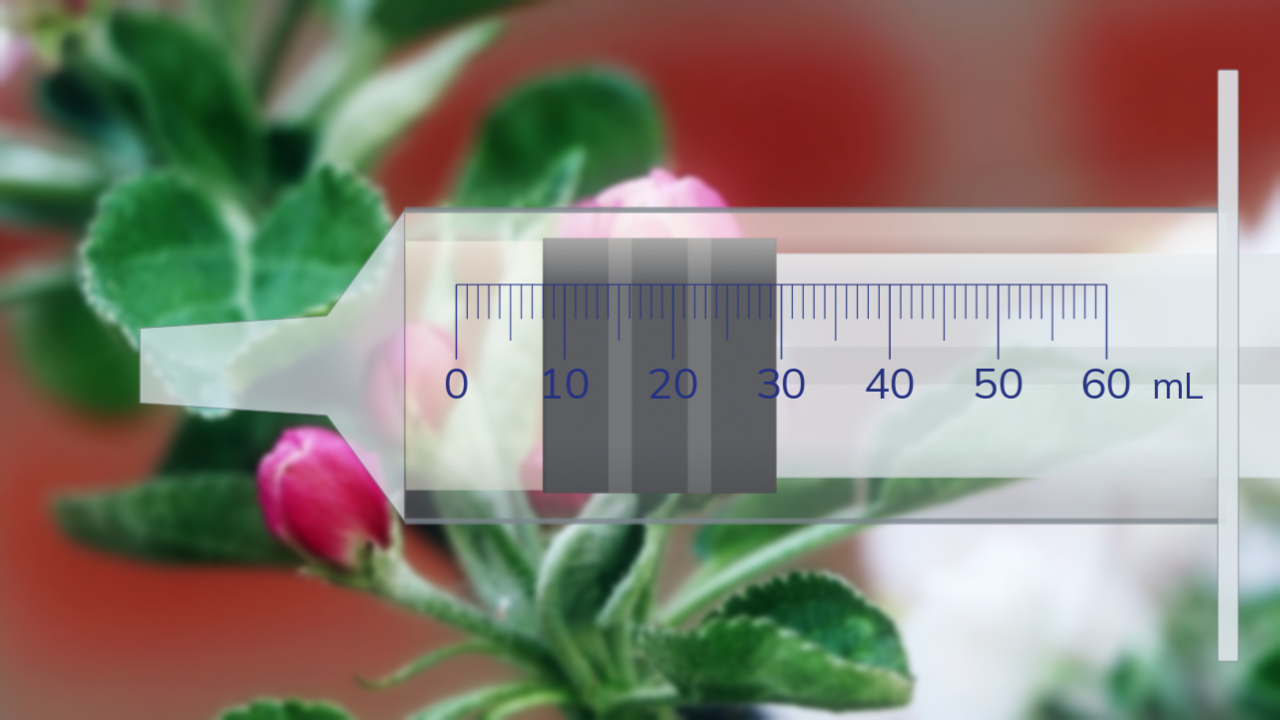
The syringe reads **8** mL
